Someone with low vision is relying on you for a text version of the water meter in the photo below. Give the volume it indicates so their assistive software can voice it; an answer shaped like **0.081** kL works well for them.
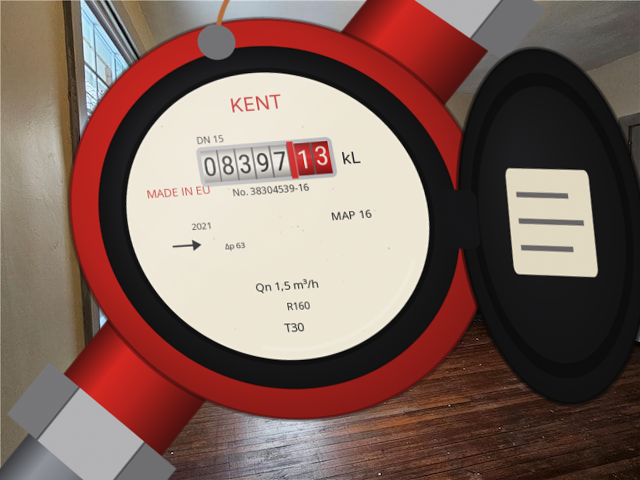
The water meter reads **8397.13** kL
